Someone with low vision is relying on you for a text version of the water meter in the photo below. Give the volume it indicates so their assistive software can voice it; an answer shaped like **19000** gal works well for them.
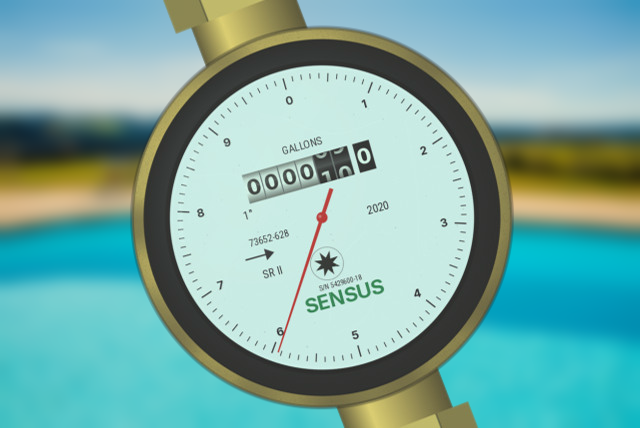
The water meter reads **95.9** gal
